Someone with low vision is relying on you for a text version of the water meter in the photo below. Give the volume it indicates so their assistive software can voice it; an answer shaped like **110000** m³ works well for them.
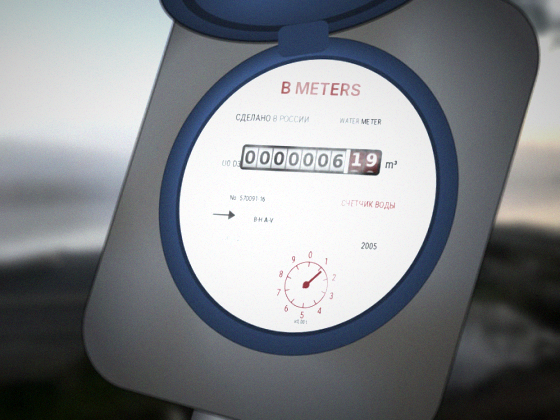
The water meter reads **6.191** m³
